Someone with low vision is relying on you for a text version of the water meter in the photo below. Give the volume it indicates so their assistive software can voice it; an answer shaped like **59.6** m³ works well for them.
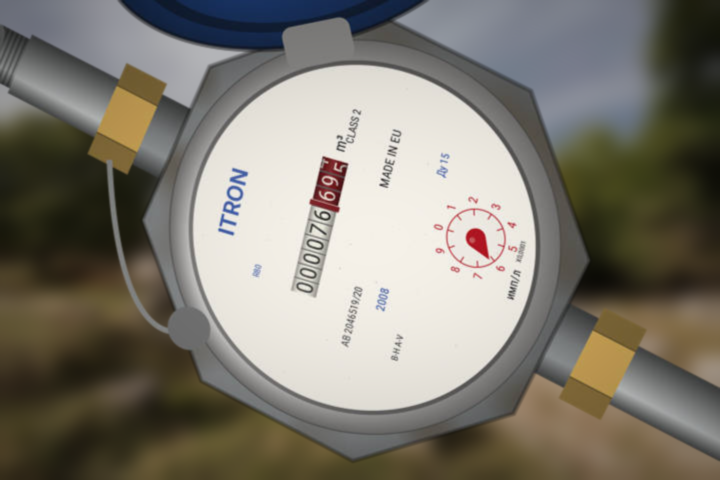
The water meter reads **76.6946** m³
